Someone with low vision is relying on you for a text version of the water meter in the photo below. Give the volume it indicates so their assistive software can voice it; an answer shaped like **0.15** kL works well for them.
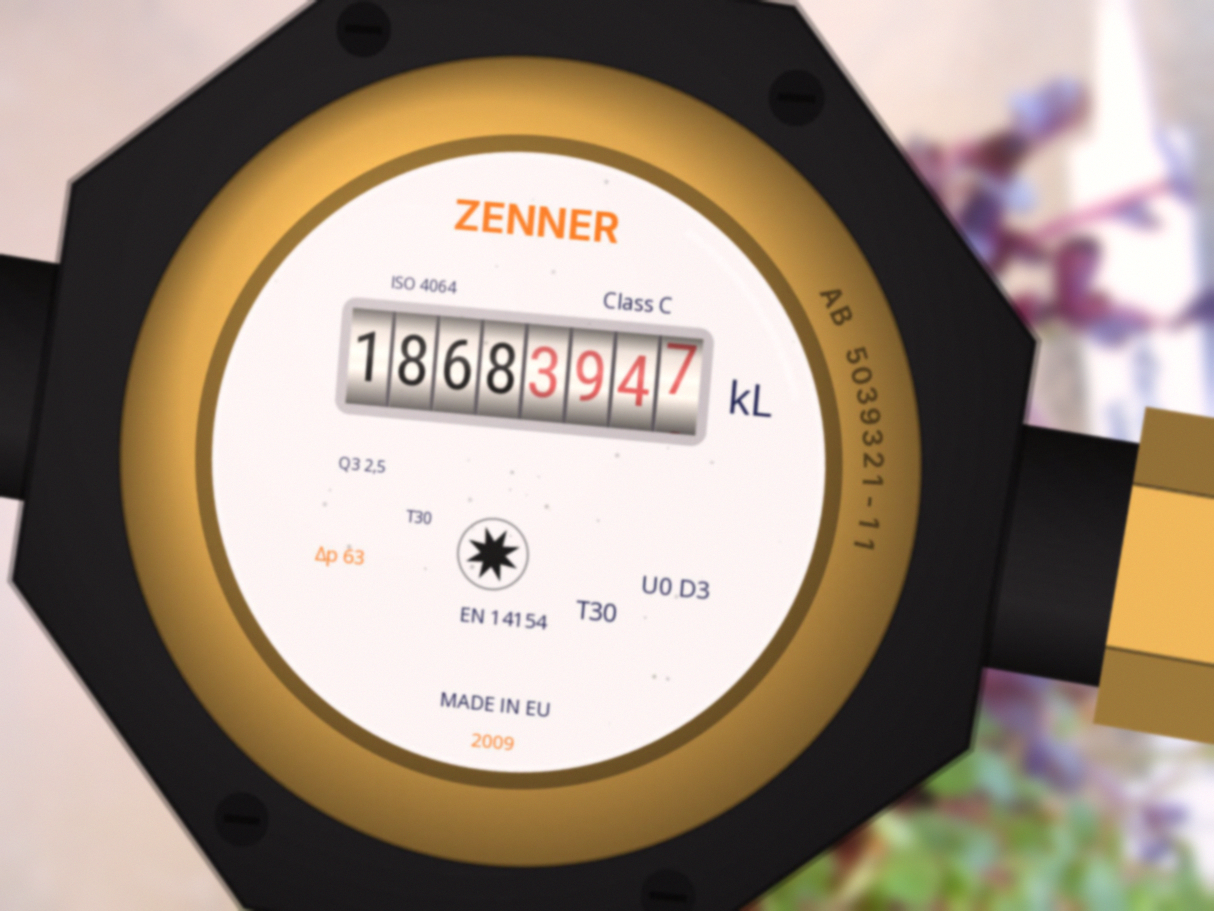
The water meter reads **1868.3947** kL
